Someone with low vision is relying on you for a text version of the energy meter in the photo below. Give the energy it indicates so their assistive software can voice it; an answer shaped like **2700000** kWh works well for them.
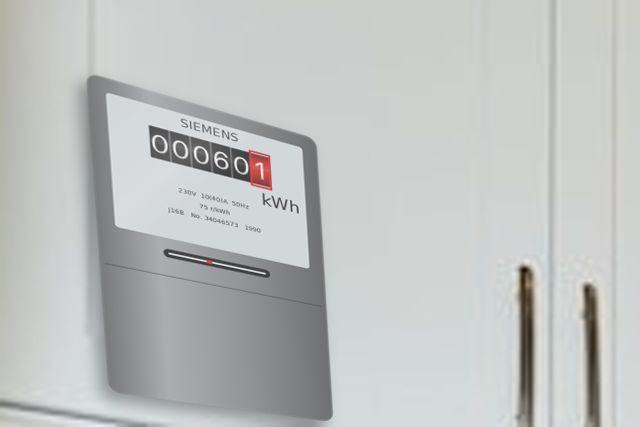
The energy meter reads **60.1** kWh
